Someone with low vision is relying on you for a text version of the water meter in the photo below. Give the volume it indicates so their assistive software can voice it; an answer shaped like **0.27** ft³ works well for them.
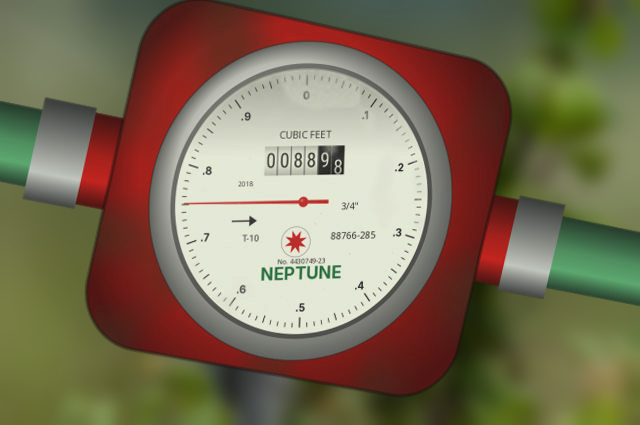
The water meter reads **8897.75** ft³
